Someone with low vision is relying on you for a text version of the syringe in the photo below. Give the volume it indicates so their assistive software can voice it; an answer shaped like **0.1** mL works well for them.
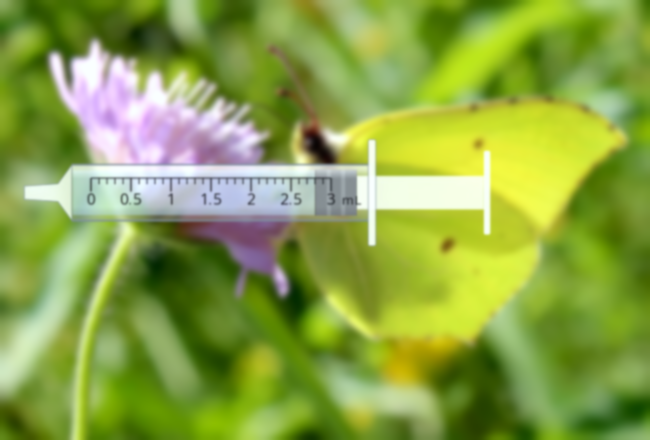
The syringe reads **2.8** mL
